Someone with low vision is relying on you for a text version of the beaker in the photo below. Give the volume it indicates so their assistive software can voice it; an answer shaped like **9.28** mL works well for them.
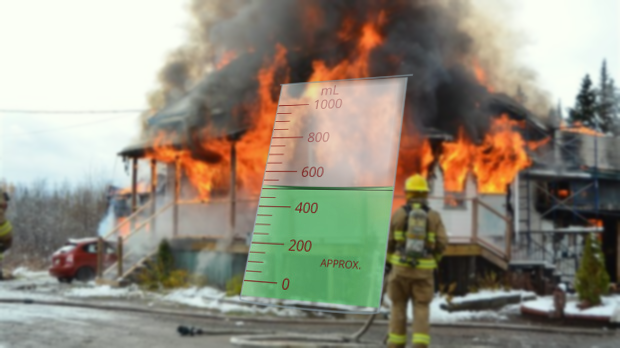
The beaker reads **500** mL
